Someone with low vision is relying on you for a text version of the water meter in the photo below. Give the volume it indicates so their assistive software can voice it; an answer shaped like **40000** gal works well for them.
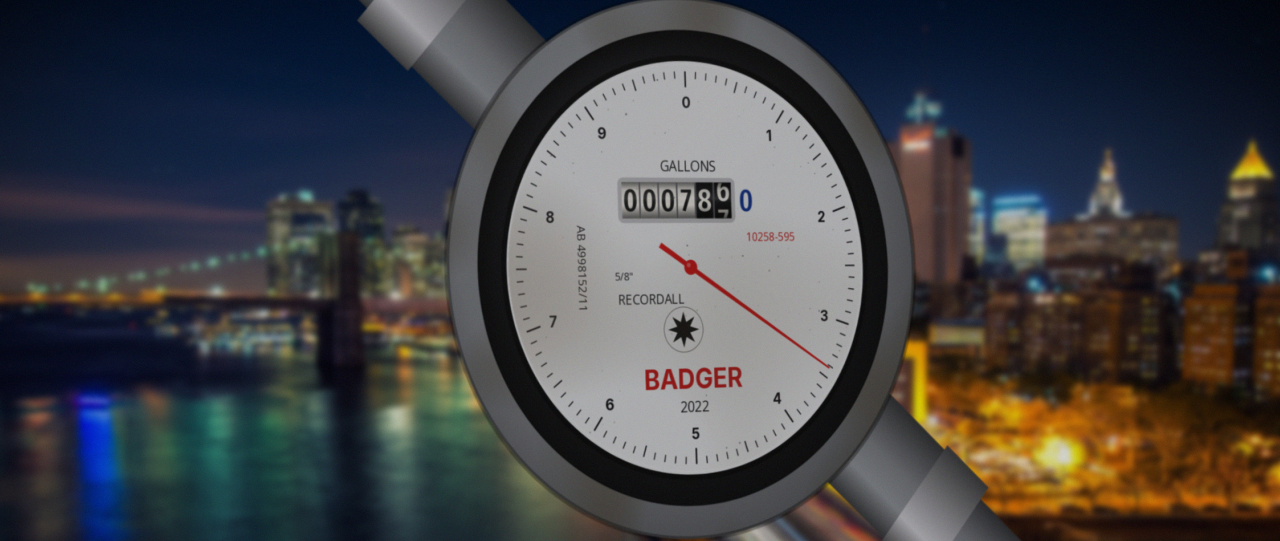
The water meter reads **7863.4** gal
